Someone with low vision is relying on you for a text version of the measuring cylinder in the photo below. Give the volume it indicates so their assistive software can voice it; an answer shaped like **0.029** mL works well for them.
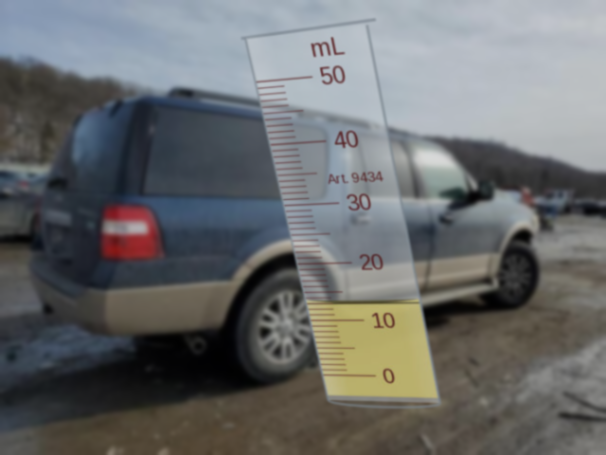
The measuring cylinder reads **13** mL
